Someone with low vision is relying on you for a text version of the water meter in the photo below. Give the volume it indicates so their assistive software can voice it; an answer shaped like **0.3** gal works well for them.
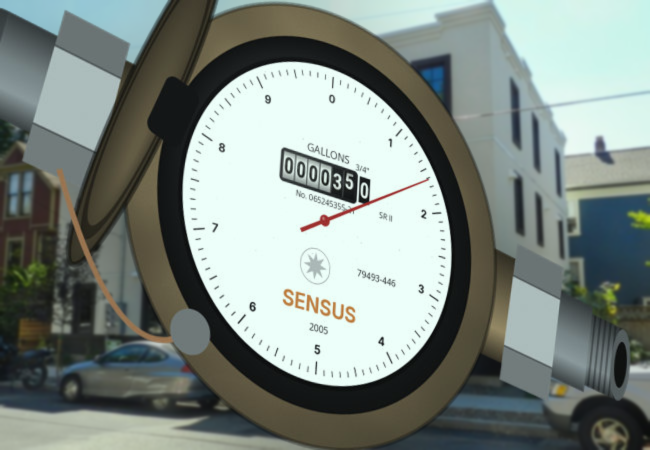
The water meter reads **351.6** gal
